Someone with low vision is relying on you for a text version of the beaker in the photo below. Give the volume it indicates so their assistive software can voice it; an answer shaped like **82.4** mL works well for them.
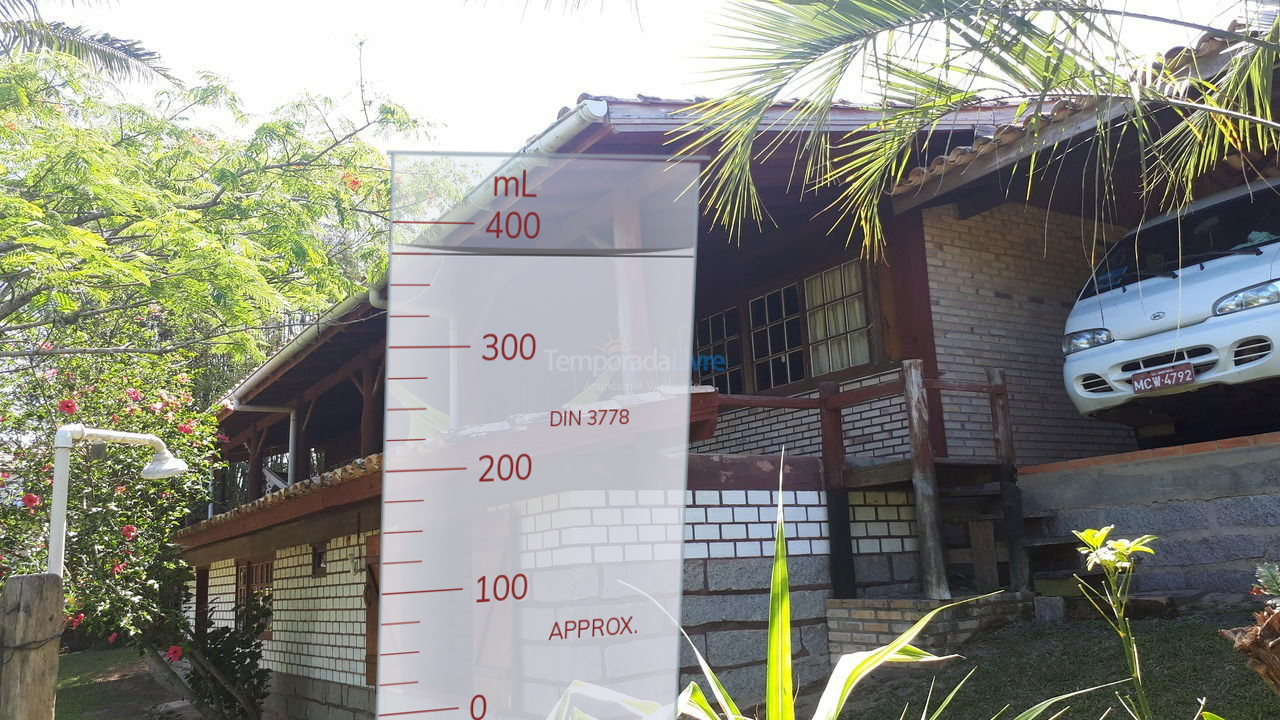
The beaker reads **375** mL
